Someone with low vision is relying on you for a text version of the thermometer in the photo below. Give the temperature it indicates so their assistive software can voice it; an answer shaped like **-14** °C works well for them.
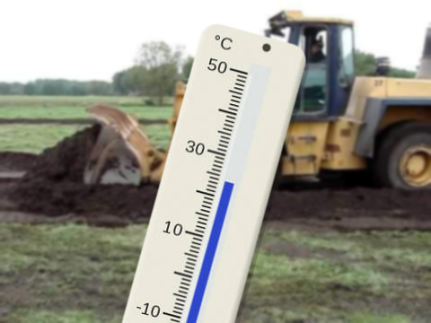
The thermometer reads **24** °C
